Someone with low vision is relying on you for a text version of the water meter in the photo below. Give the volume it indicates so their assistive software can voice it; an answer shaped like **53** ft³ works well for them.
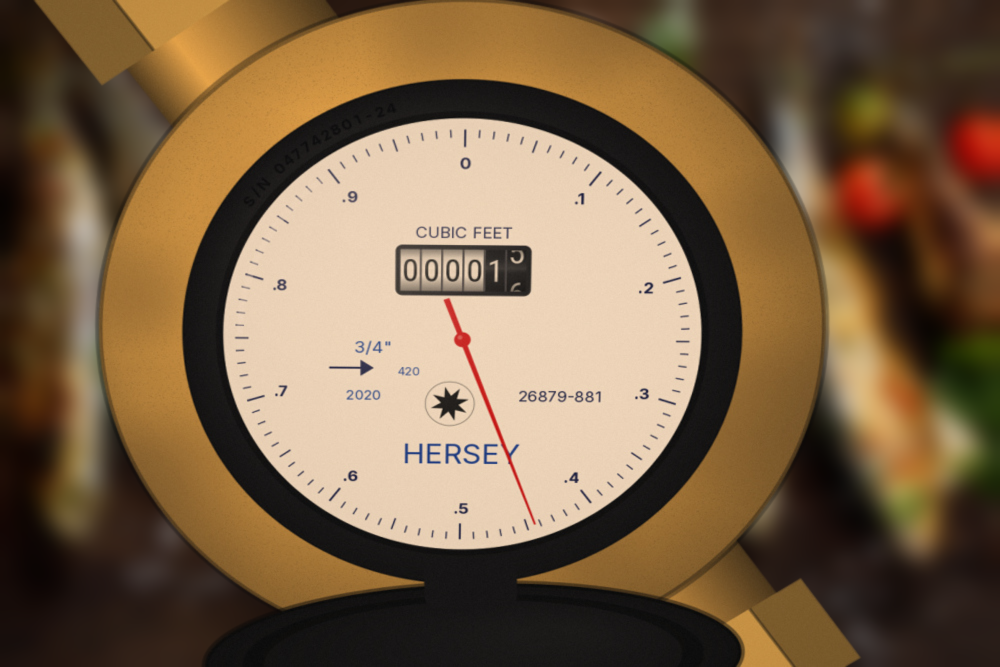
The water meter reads **15.44** ft³
